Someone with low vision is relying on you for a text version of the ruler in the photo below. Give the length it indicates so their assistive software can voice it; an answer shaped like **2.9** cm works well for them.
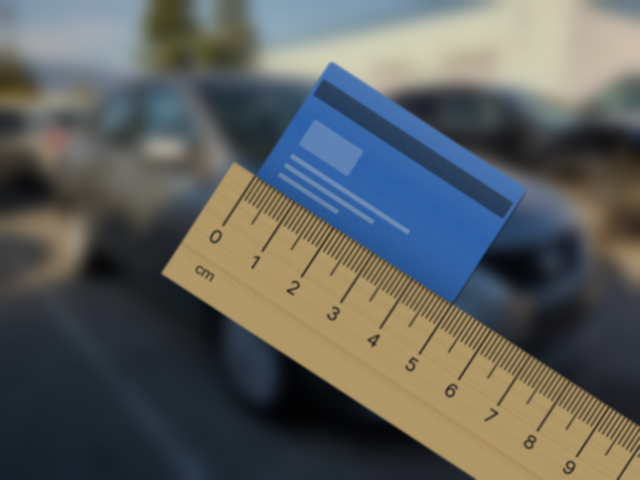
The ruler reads **5** cm
